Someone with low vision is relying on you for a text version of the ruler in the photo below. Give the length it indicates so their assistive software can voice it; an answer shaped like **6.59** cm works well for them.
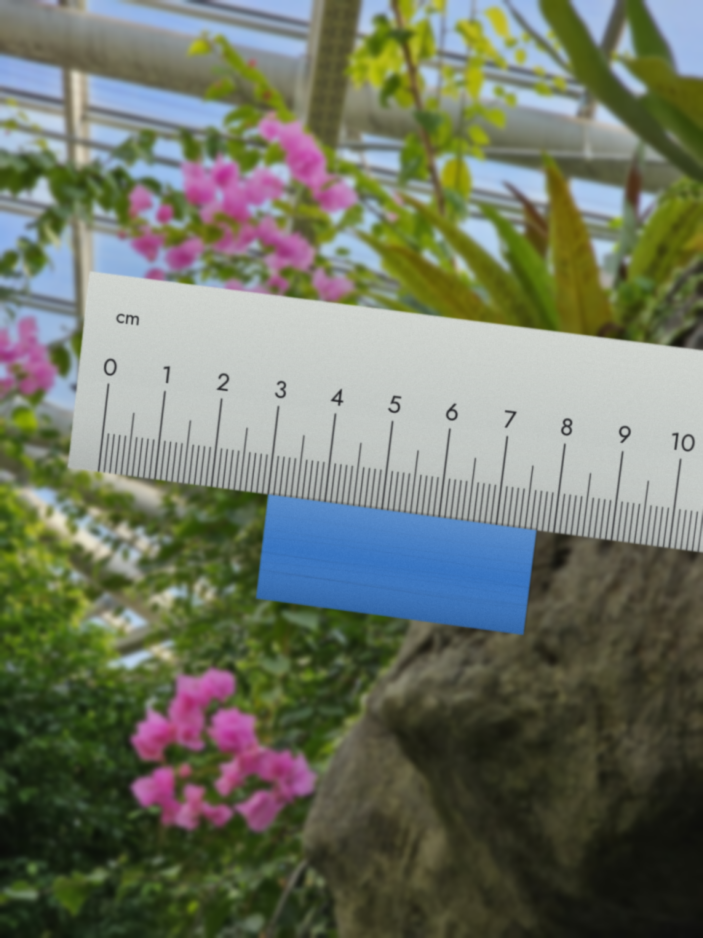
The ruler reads **4.7** cm
